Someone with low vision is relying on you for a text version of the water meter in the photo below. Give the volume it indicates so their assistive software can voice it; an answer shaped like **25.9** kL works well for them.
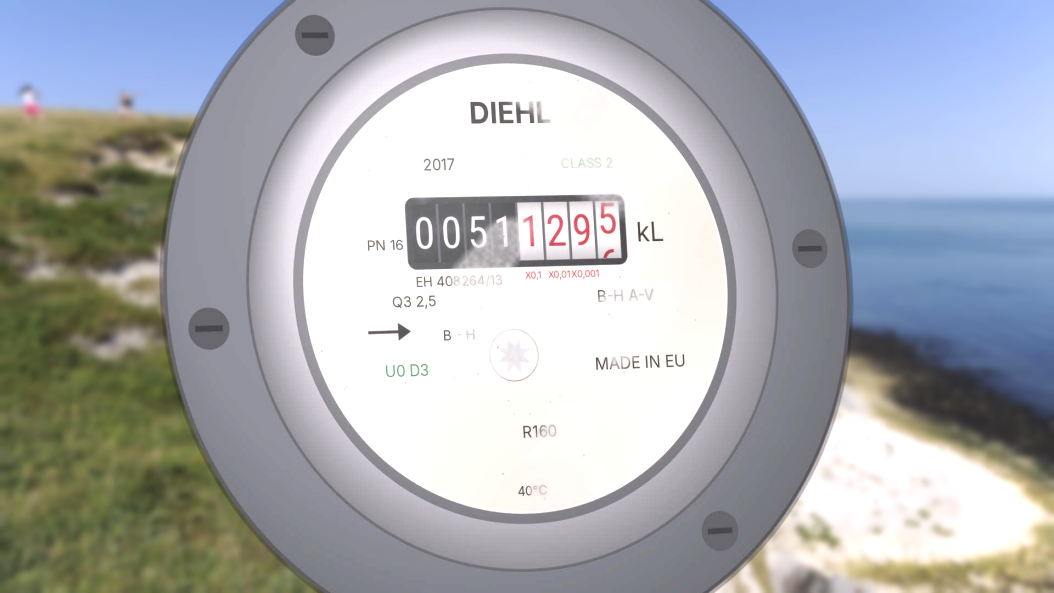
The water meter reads **51.1295** kL
